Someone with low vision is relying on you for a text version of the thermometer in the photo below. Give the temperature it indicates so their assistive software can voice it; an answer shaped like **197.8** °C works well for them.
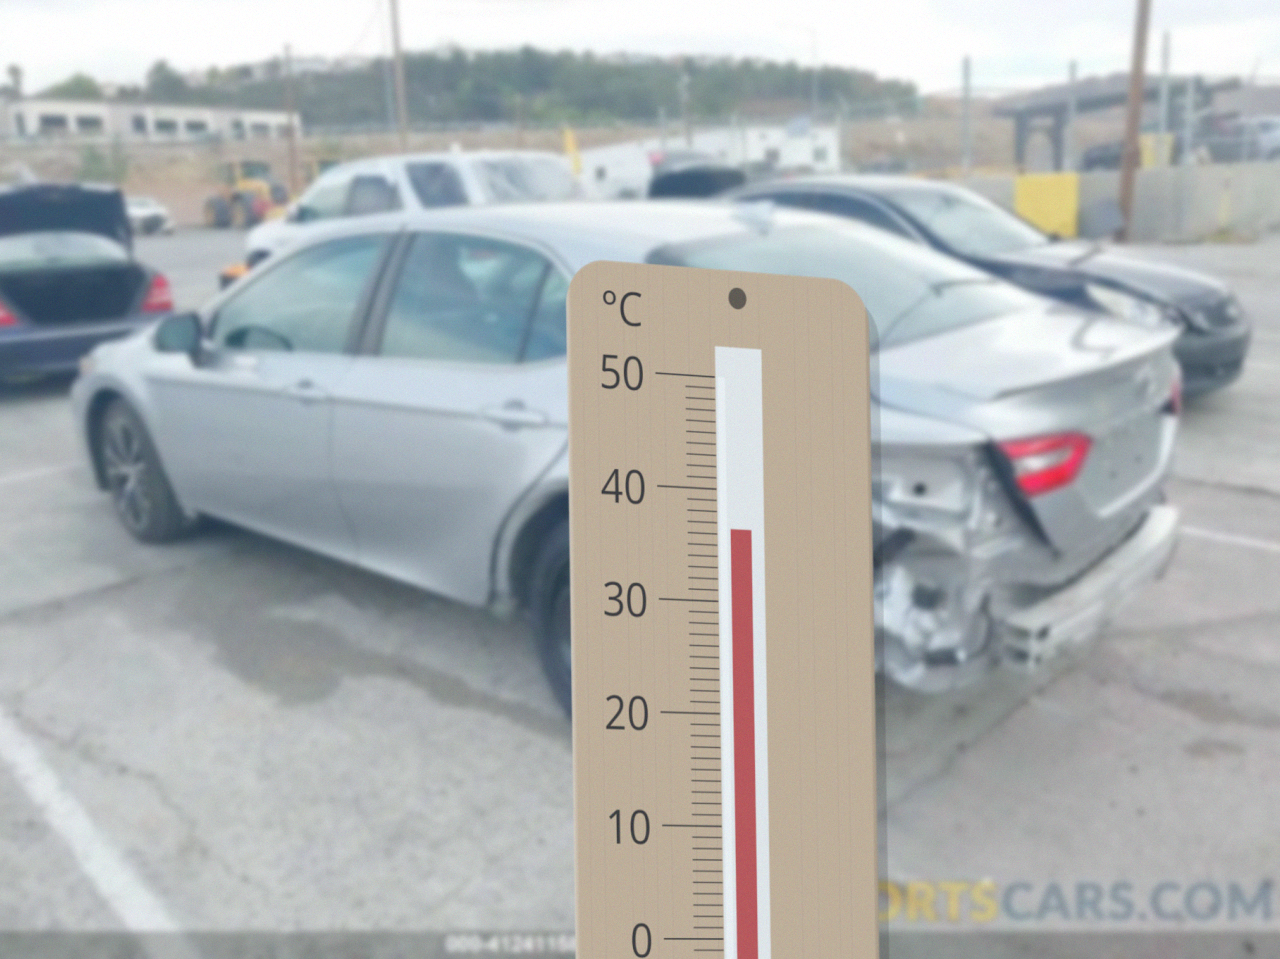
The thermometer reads **36.5** °C
